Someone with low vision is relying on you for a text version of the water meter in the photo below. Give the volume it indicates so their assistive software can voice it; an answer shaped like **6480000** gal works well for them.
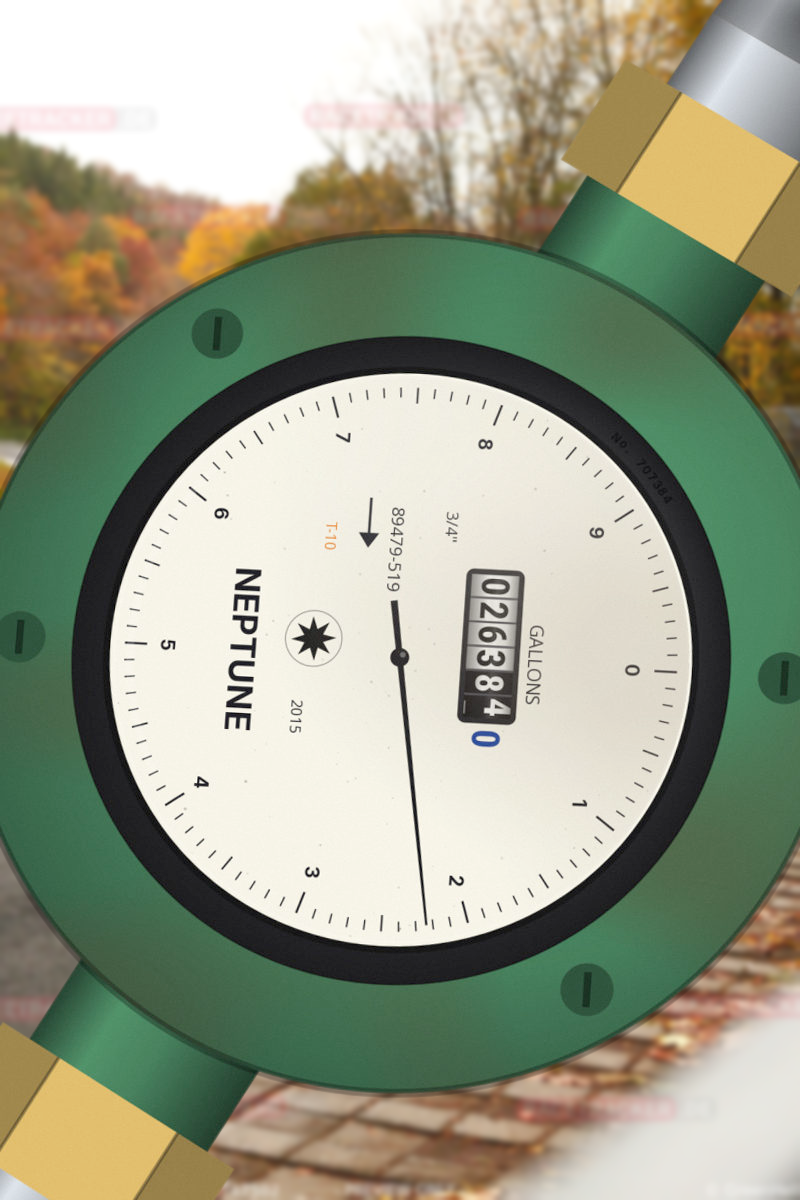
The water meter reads **263842.2** gal
